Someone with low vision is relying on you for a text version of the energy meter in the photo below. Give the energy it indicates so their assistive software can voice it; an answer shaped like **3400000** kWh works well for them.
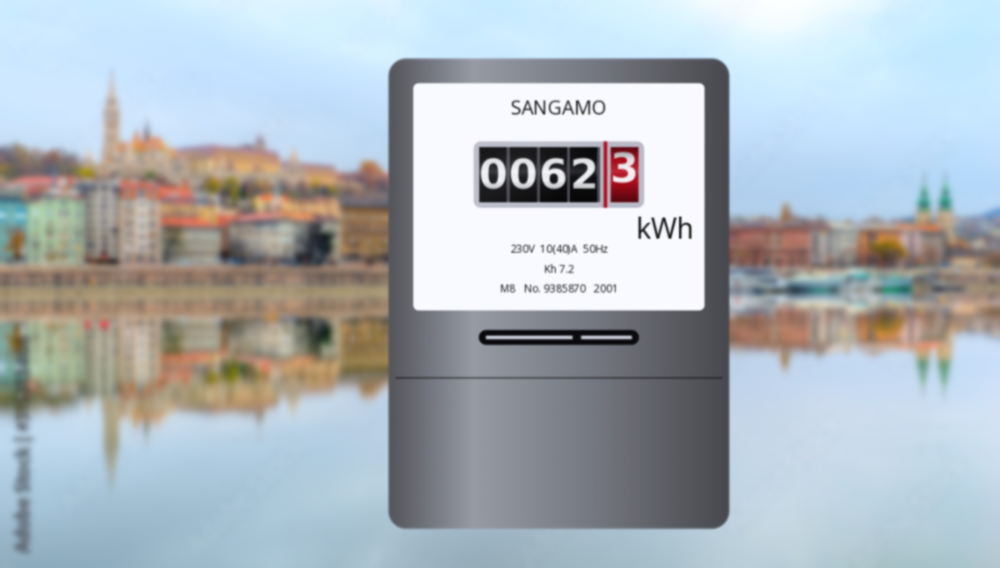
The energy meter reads **62.3** kWh
